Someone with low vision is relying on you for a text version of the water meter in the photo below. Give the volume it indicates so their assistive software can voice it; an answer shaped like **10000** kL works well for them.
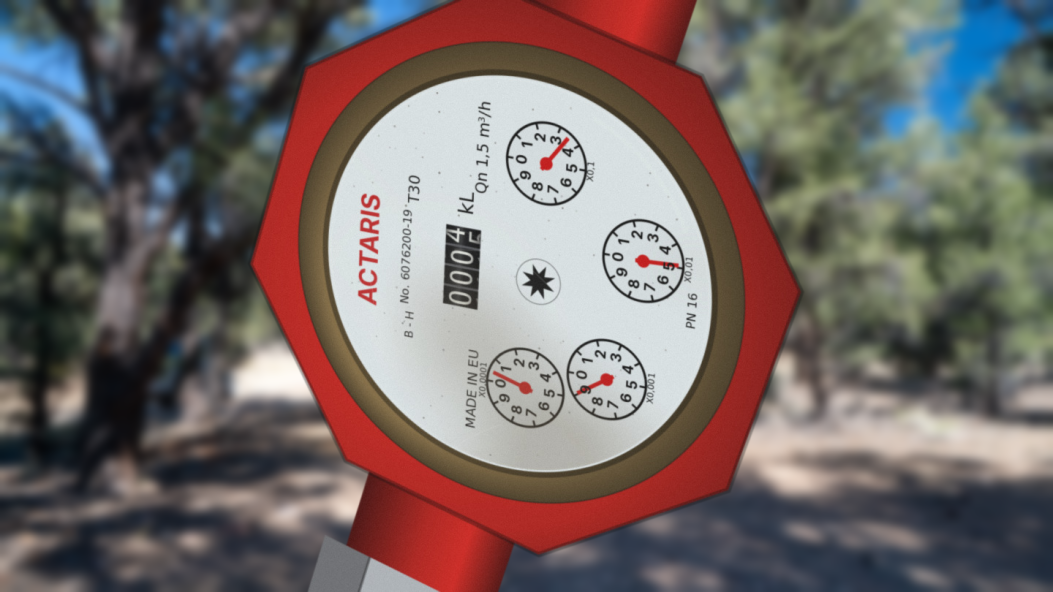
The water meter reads **4.3490** kL
